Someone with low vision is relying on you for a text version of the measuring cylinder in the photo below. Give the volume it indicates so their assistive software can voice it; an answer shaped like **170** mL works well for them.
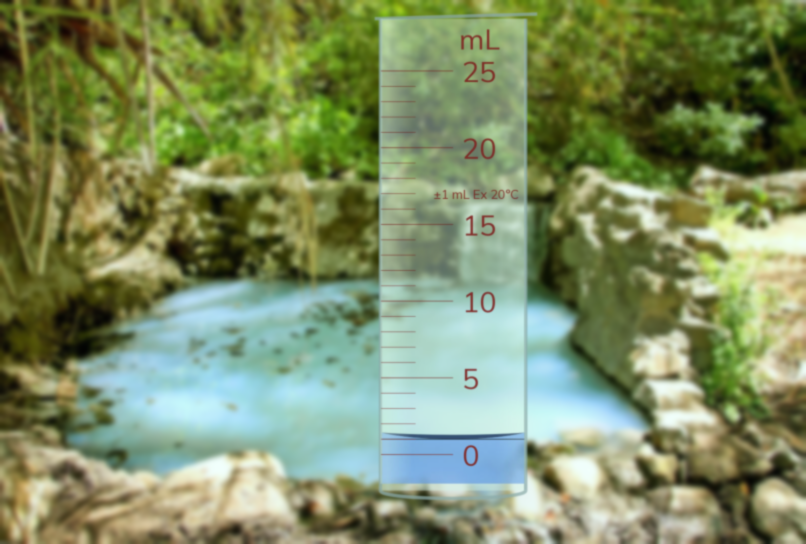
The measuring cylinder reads **1** mL
